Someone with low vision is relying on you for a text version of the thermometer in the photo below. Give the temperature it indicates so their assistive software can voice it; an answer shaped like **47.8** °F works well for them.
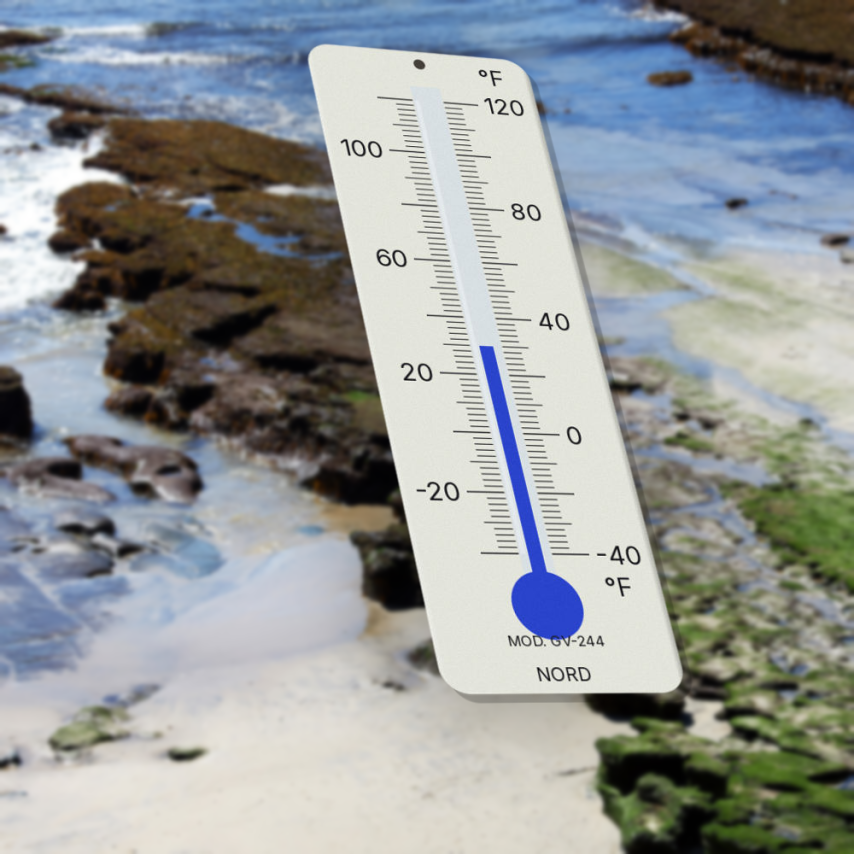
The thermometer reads **30** °F
